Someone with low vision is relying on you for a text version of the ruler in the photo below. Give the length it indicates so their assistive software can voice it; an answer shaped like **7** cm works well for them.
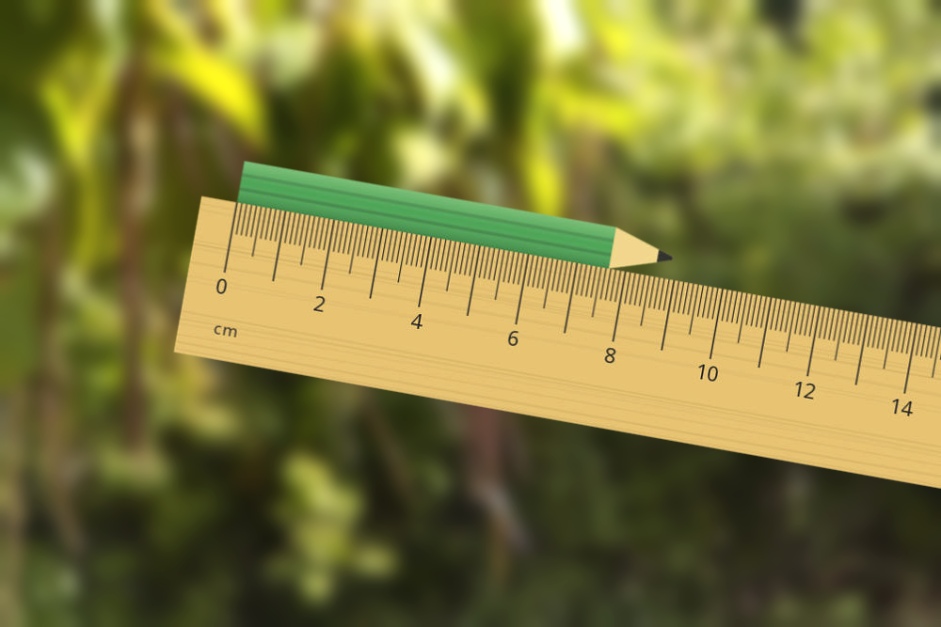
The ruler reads **8.9** cm
